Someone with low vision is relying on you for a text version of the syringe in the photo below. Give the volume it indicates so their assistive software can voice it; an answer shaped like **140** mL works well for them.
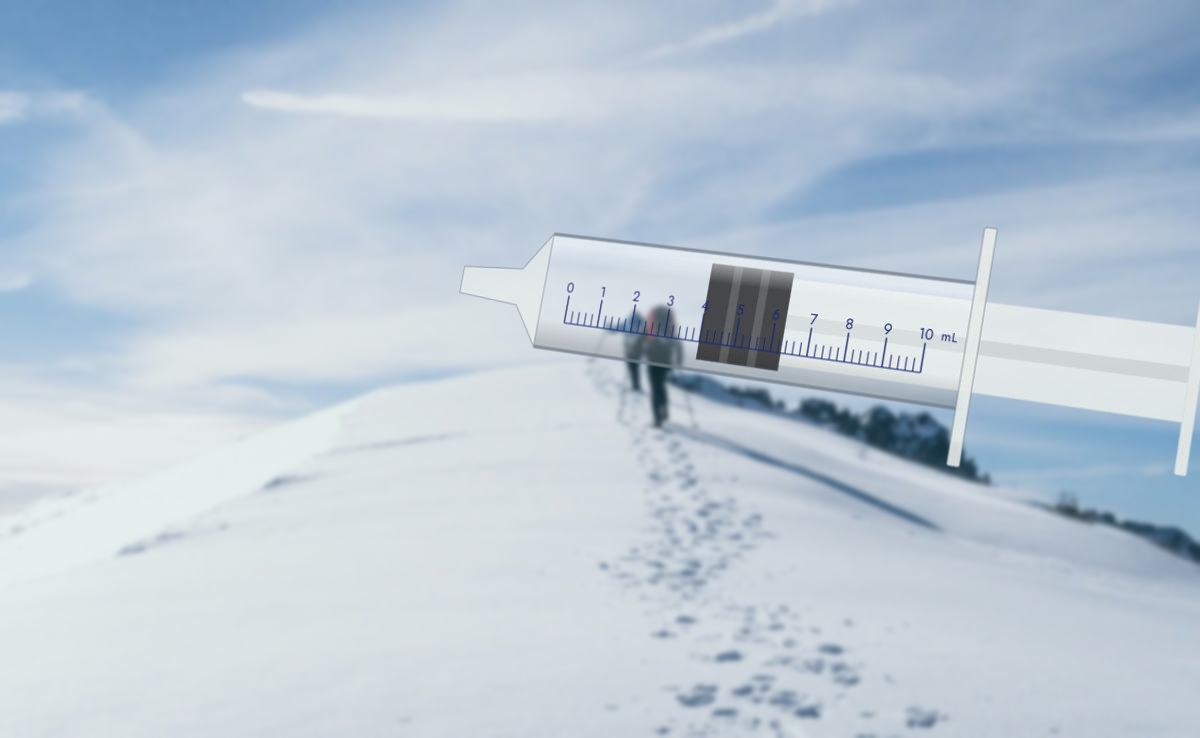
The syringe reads **4** mL
